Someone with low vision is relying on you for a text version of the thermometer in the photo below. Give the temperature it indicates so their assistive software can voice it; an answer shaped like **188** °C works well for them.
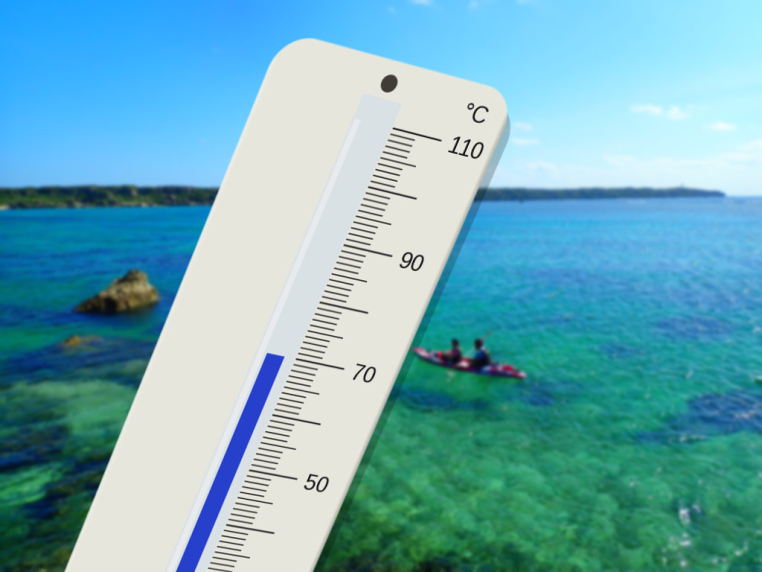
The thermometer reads **70** °C
